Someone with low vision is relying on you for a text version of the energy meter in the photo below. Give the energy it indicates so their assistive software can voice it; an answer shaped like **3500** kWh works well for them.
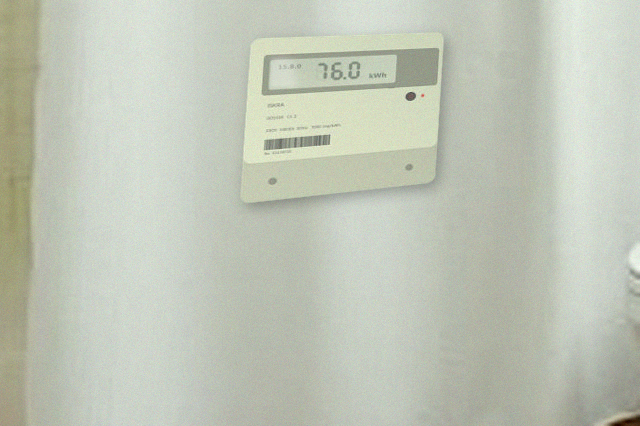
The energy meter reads **76.0** kWh
